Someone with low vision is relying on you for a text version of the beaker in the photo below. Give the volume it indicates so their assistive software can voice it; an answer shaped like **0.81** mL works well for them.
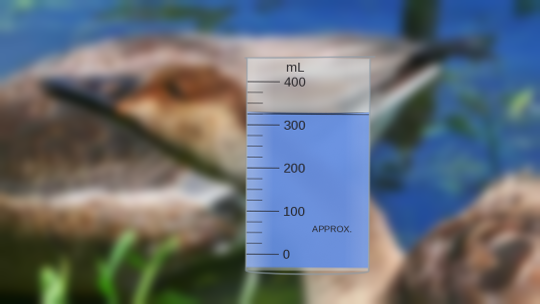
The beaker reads **325** mL
